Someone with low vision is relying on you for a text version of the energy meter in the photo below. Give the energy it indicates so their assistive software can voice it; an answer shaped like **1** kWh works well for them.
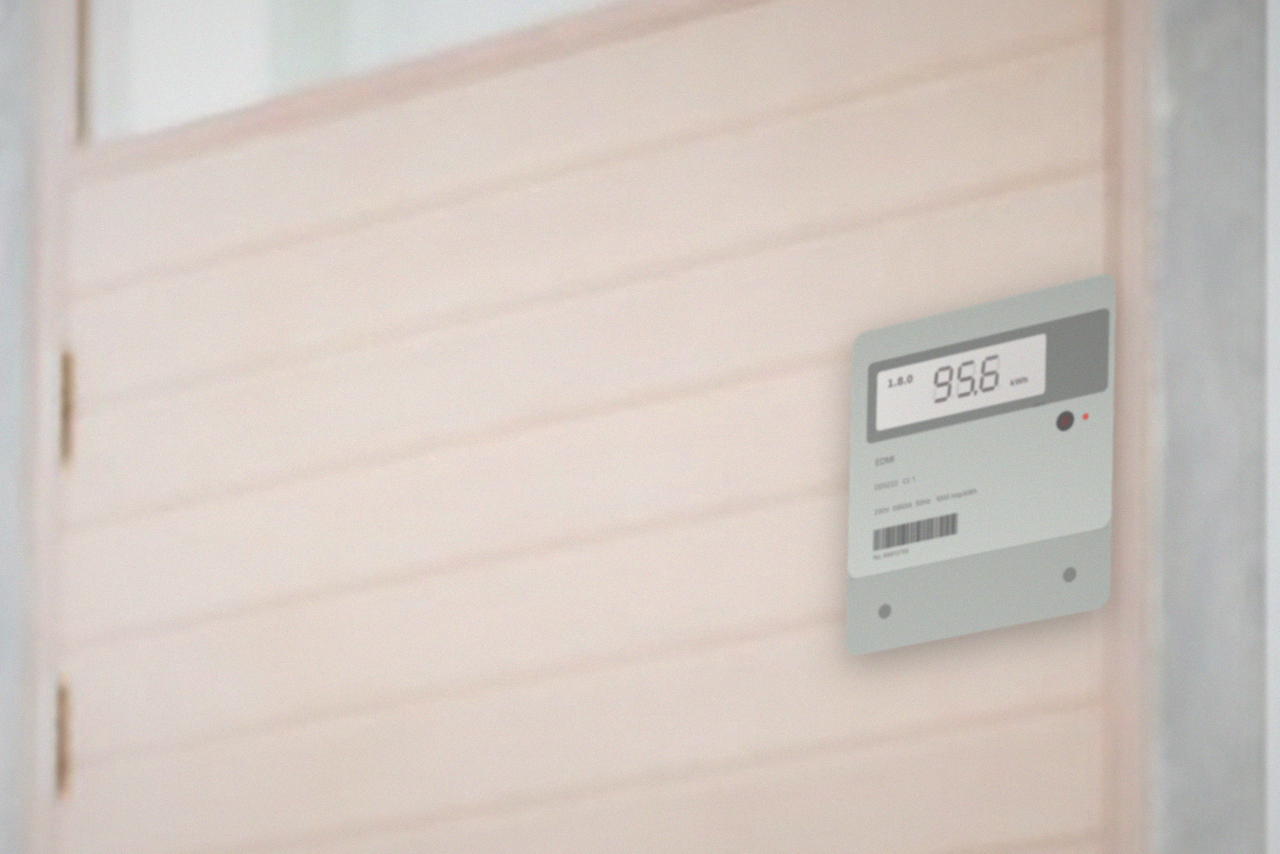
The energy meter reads **95.6** kWh
